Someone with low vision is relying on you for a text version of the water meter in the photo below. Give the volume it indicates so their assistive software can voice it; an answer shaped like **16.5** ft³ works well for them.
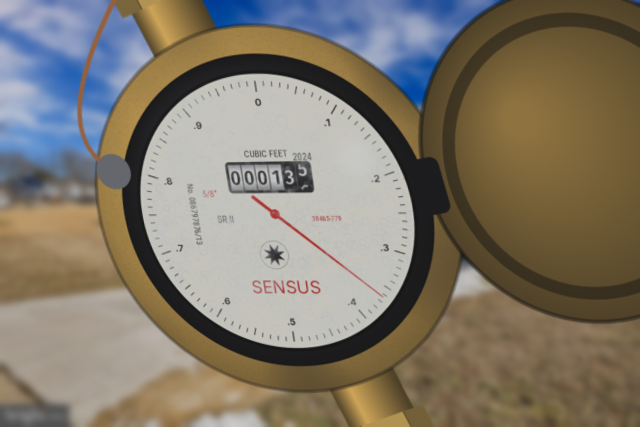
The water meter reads **135.36** ft³
